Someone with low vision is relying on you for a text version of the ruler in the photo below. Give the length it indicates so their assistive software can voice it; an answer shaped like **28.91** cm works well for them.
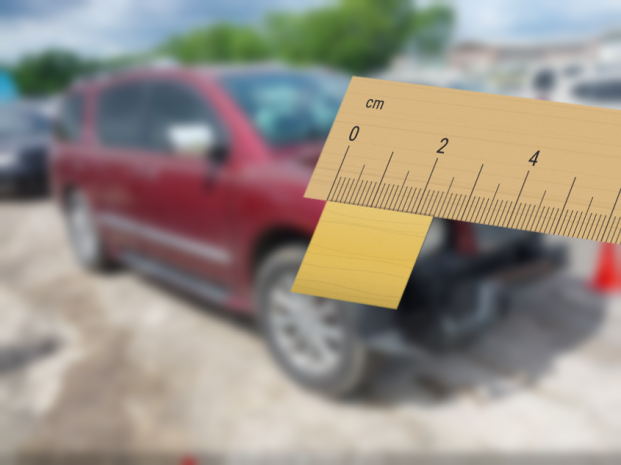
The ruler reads **2.4** cm
